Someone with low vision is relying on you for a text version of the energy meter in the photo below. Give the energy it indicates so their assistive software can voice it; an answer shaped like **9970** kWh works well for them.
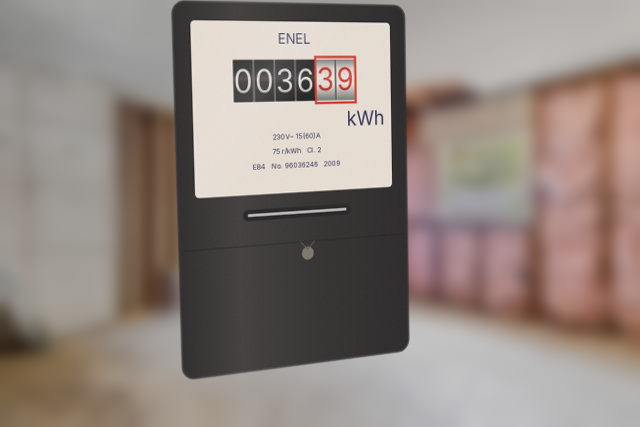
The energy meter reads **36.39** kWh
